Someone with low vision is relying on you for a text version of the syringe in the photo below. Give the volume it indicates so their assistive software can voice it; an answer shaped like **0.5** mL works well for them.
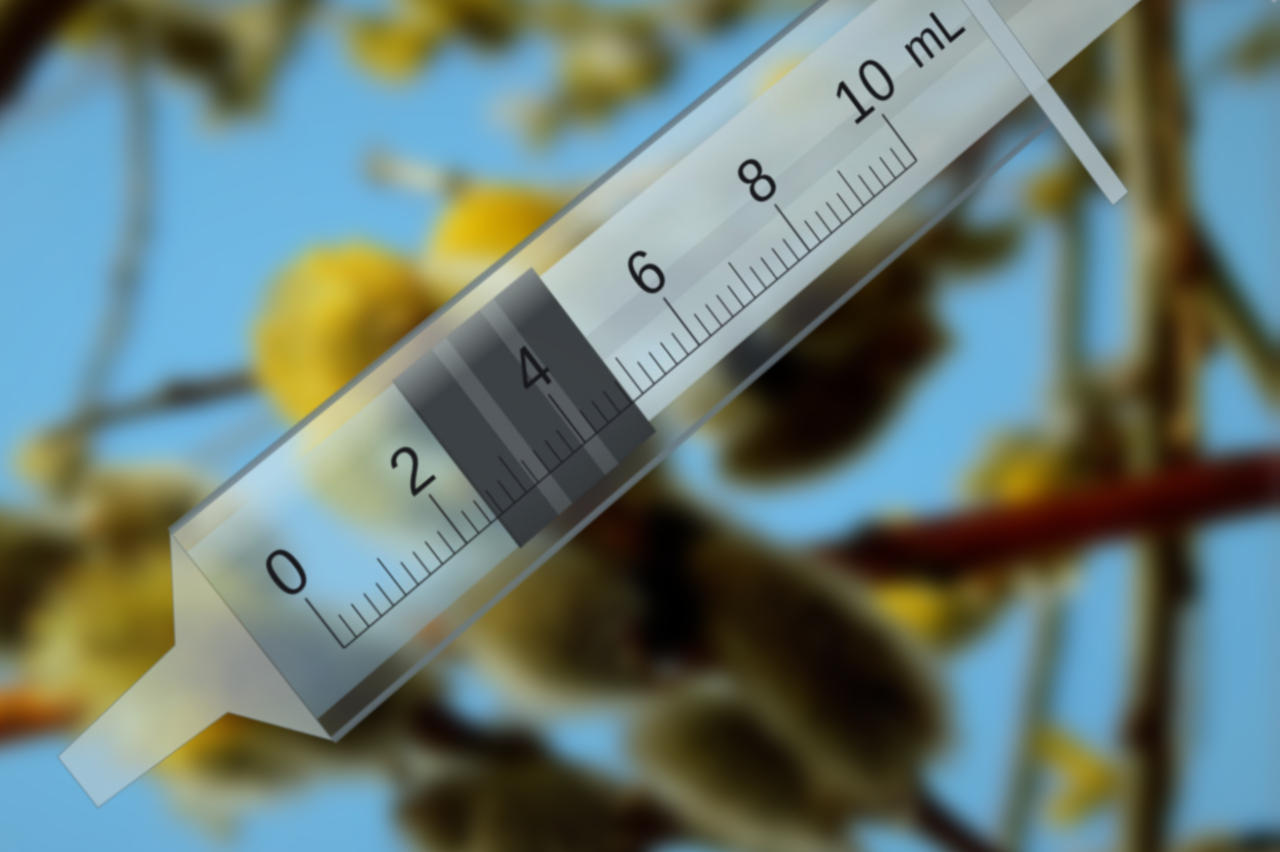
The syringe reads **2.5** mL
